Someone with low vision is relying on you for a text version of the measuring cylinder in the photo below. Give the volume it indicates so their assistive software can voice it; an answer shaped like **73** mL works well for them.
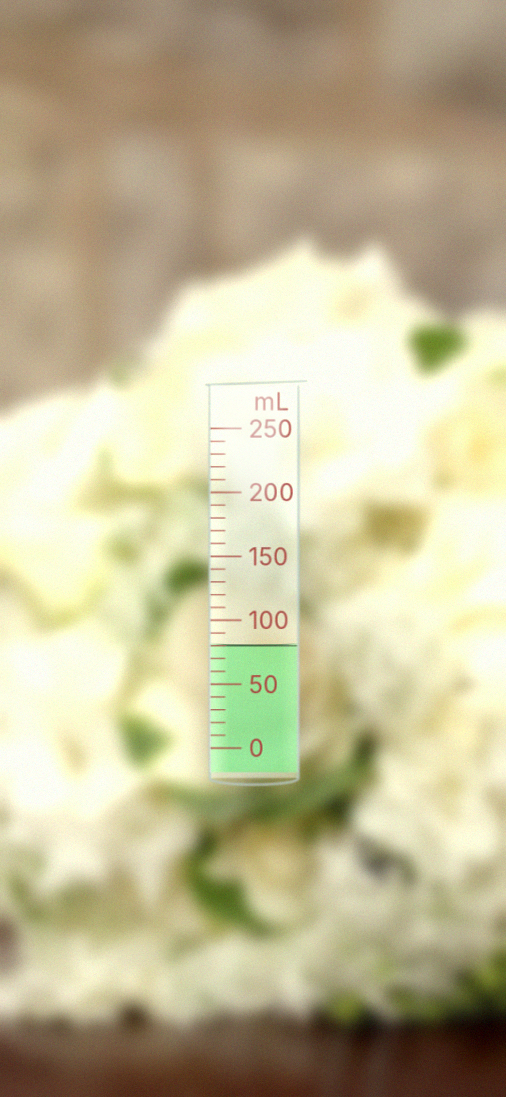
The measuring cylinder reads **80** mL
